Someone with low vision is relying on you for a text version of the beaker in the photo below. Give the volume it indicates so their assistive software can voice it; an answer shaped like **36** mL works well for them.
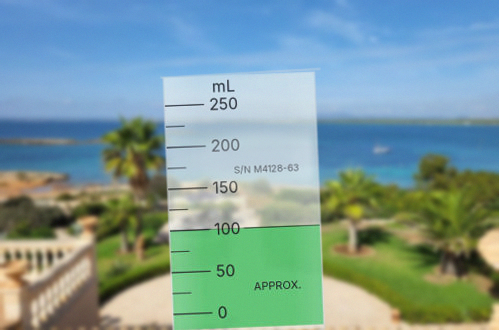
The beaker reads **100** mL
